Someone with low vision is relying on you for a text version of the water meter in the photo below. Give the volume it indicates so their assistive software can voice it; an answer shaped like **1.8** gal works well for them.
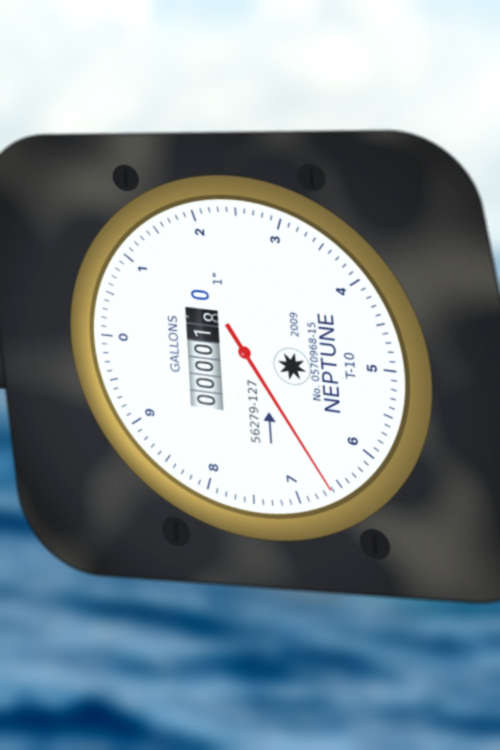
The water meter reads **176.6** gal
